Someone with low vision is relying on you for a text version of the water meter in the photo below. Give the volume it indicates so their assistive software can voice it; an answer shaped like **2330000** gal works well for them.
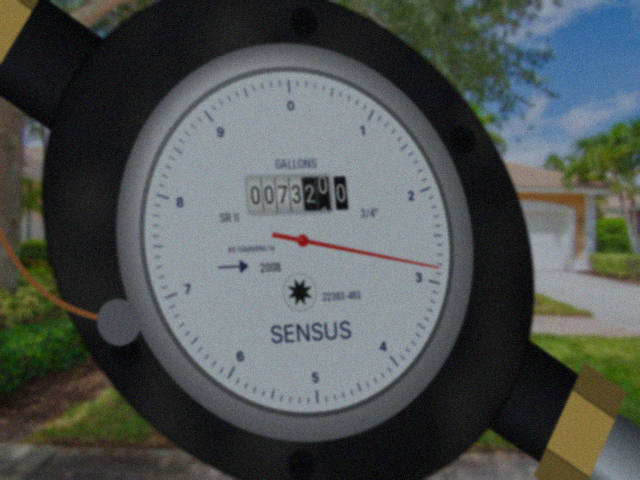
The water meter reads **73202.8** gal
